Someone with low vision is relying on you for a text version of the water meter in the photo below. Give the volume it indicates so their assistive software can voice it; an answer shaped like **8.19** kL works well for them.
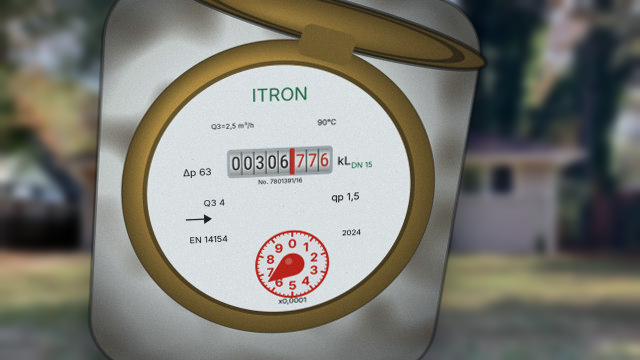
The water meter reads **306.7766** kL
